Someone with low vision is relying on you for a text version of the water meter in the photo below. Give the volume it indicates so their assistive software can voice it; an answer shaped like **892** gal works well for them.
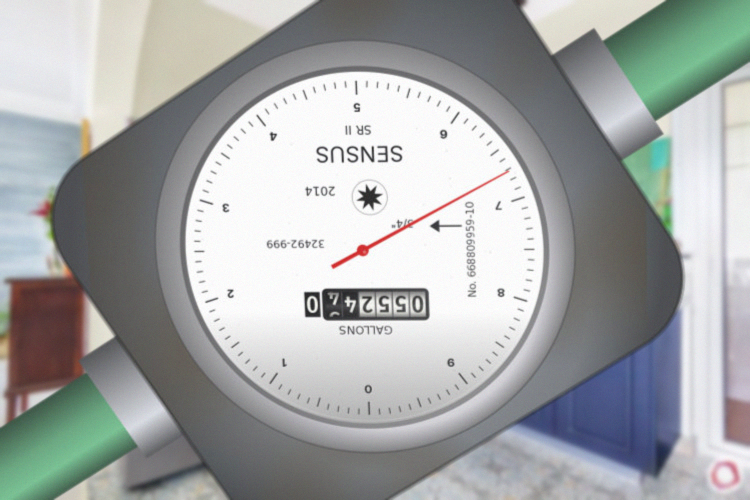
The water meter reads **552436.7** gal
